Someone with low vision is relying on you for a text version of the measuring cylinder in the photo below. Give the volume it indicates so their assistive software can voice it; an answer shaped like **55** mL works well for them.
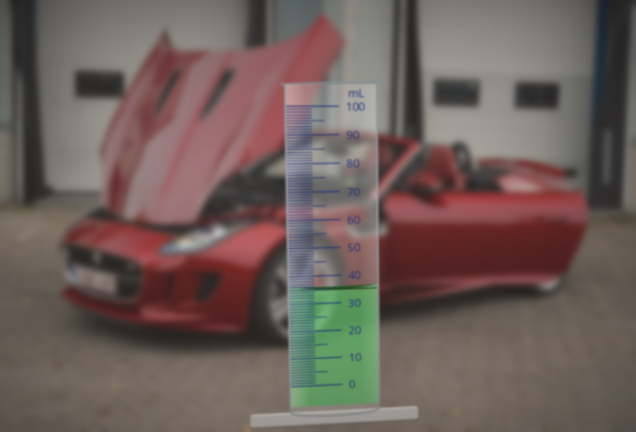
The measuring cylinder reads **35** mL
